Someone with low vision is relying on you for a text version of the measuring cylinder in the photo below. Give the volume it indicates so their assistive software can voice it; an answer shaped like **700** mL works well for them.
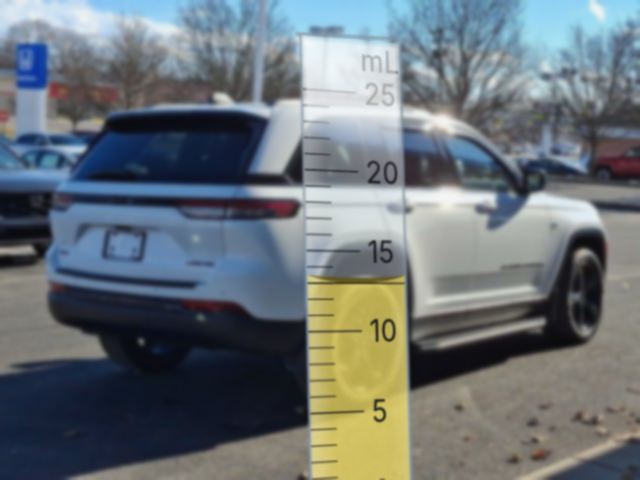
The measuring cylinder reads **13** mL
